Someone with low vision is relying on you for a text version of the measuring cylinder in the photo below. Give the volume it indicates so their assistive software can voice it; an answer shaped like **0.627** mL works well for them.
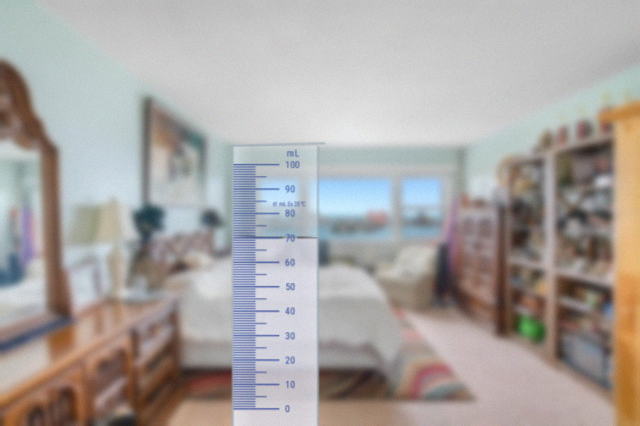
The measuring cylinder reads **70** mL
